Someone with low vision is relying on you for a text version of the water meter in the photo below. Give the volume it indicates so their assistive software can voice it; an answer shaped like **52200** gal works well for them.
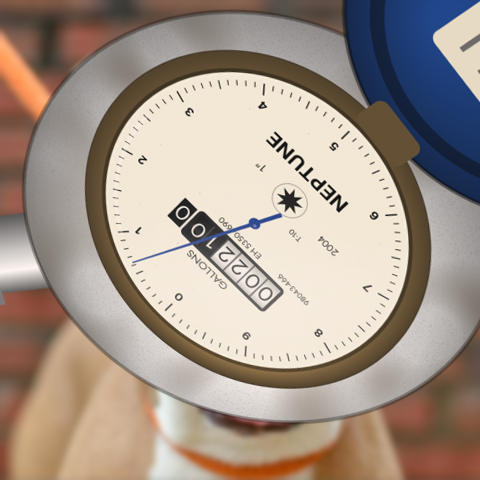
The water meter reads **22100.6** gal
